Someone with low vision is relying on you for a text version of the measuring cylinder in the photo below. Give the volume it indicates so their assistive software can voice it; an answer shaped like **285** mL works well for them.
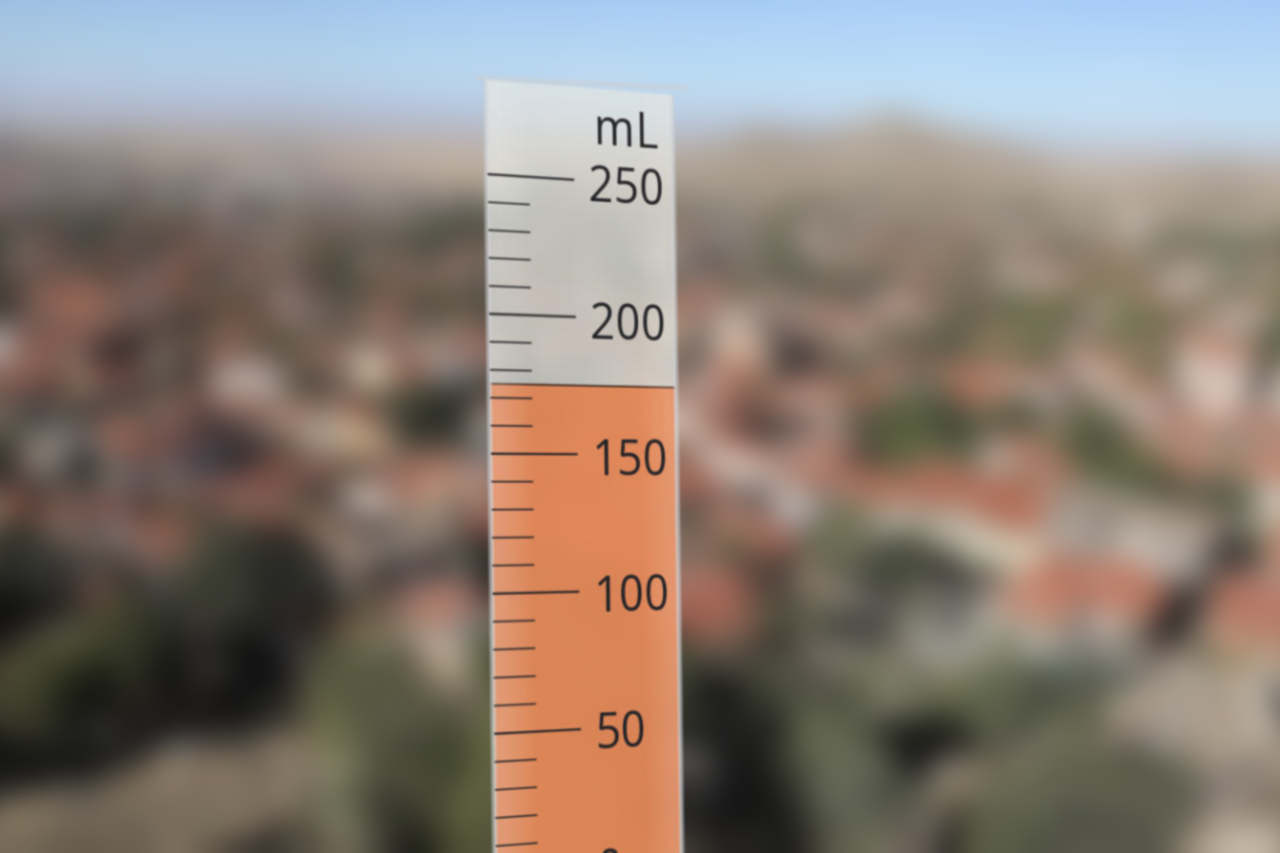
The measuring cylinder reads **175** mL
